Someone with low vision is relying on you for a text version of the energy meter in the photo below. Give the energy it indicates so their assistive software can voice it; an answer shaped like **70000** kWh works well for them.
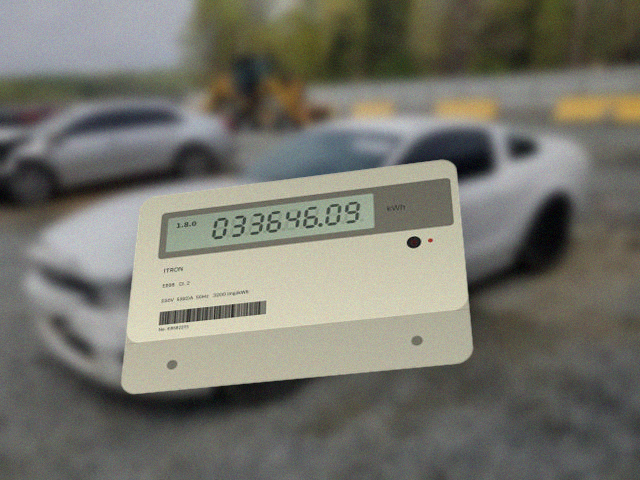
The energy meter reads **33646.09** kWh
